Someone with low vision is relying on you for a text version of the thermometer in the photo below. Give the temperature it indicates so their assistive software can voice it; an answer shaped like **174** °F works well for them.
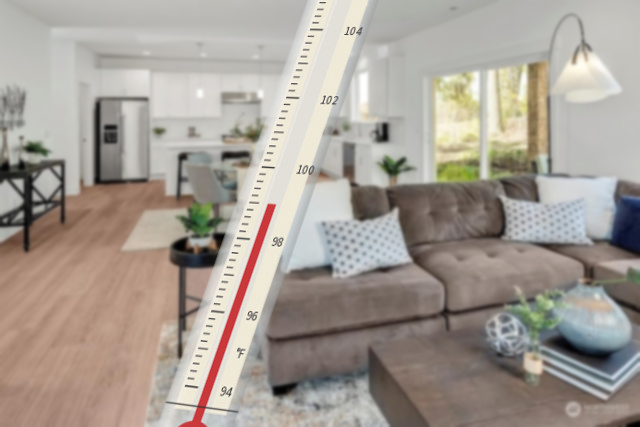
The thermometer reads **99** °F
